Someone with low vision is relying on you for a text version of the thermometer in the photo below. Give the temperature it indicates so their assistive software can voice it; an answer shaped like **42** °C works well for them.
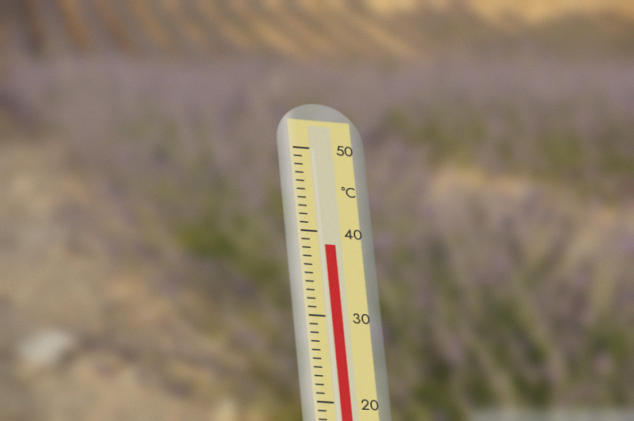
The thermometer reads **38.5** °C
